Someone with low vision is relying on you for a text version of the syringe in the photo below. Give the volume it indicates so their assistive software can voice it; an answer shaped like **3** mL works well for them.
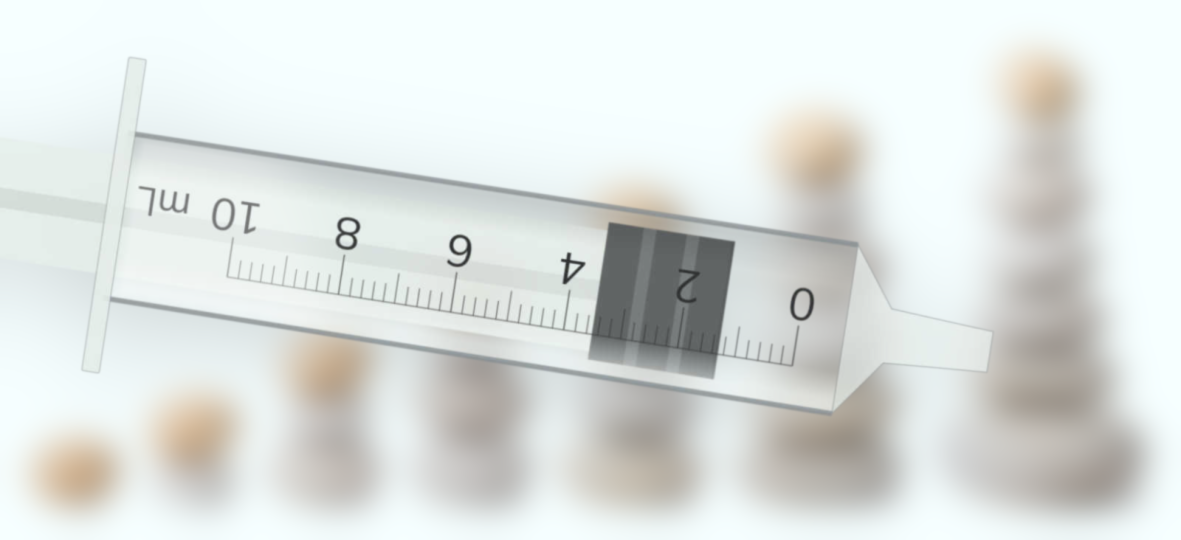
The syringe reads **1.3** mL
